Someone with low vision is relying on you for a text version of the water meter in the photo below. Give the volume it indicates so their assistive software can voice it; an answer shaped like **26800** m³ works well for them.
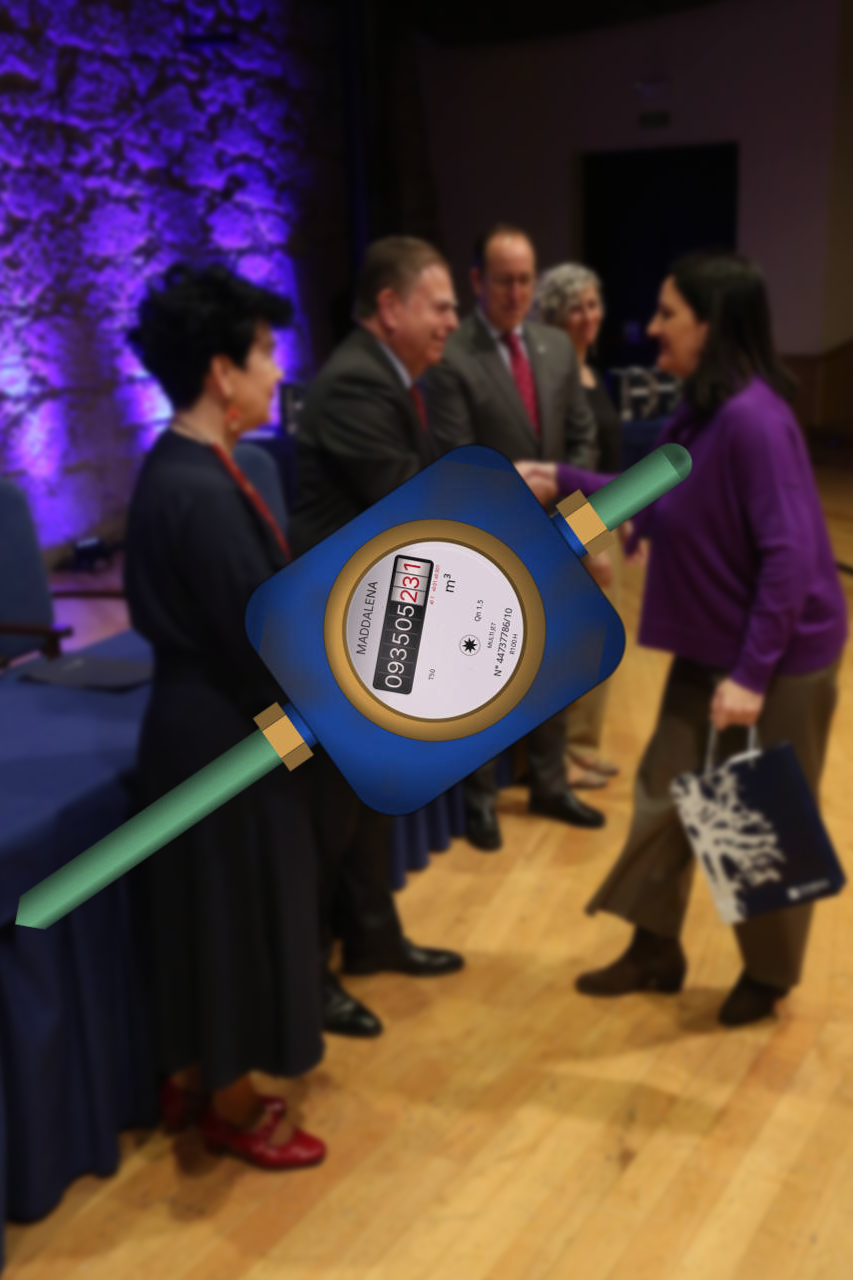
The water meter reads **93505.231** m³
